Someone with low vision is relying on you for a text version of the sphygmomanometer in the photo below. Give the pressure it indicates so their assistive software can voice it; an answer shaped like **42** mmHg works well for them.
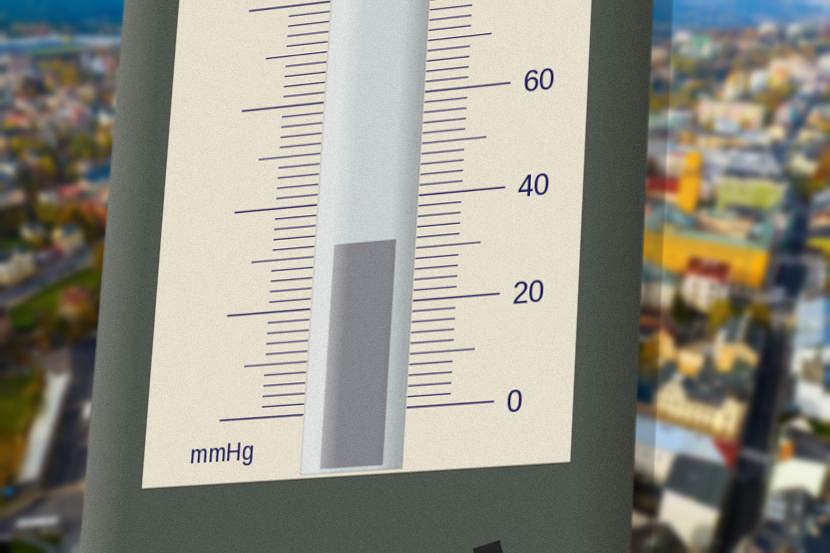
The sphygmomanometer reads **32** mmHg
